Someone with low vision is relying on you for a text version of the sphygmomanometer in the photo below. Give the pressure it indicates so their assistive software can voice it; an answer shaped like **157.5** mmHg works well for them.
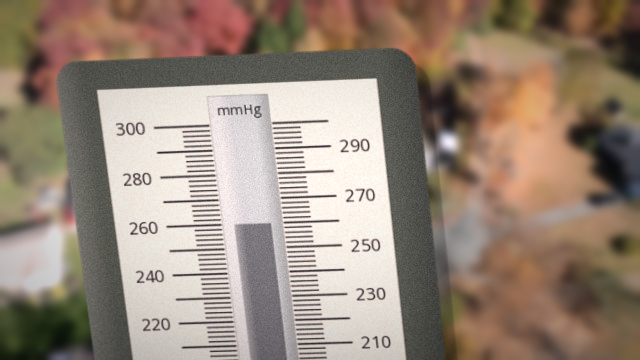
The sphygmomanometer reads **260** mmHg
